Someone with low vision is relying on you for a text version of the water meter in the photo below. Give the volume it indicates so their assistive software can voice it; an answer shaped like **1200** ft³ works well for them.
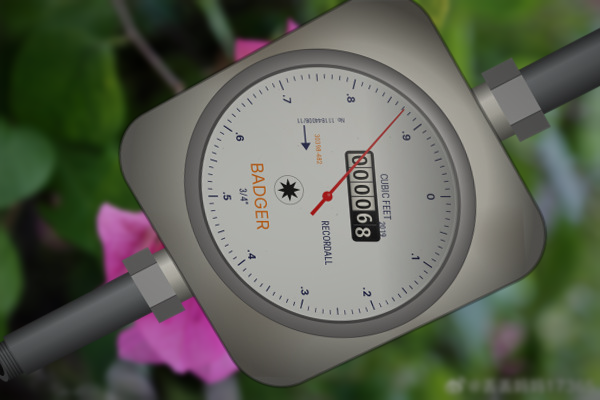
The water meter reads **67.87** ft³
